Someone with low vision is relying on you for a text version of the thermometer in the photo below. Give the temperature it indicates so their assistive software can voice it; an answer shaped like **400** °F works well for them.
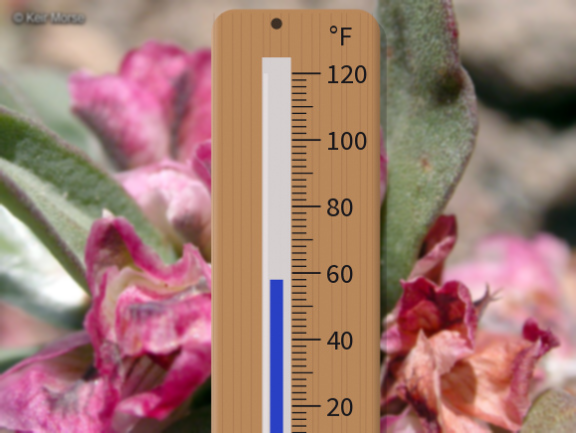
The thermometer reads **58** °F
